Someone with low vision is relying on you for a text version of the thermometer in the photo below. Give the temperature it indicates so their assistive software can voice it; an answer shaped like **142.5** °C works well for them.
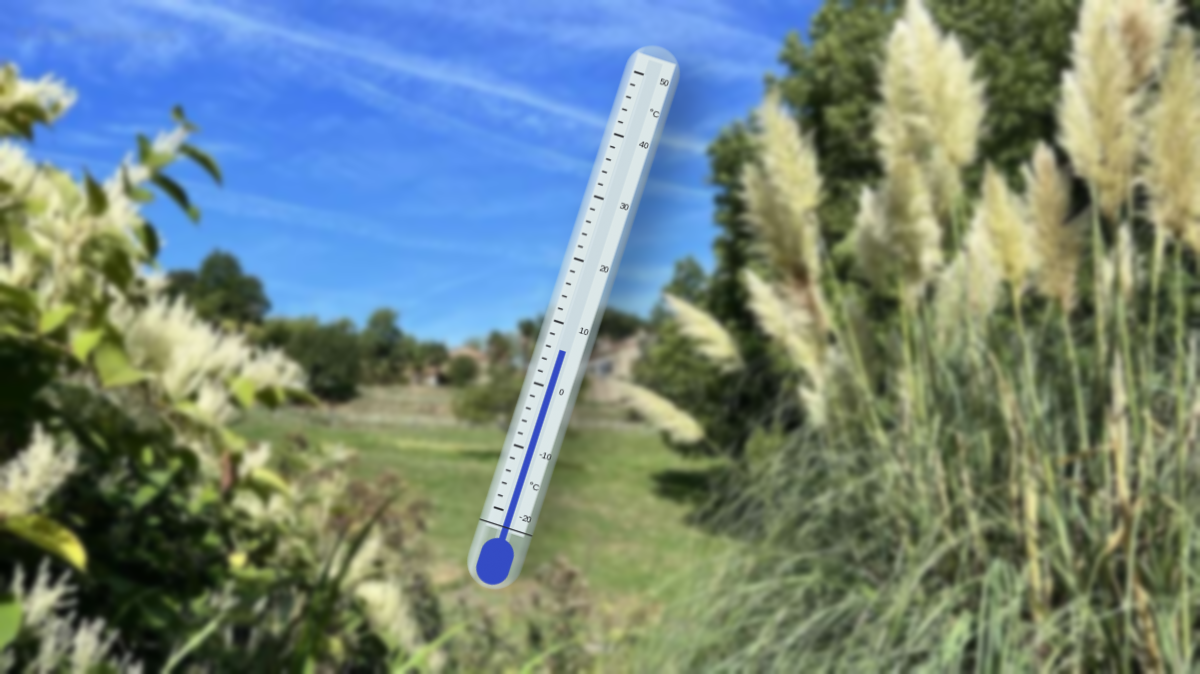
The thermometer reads **6** °C
